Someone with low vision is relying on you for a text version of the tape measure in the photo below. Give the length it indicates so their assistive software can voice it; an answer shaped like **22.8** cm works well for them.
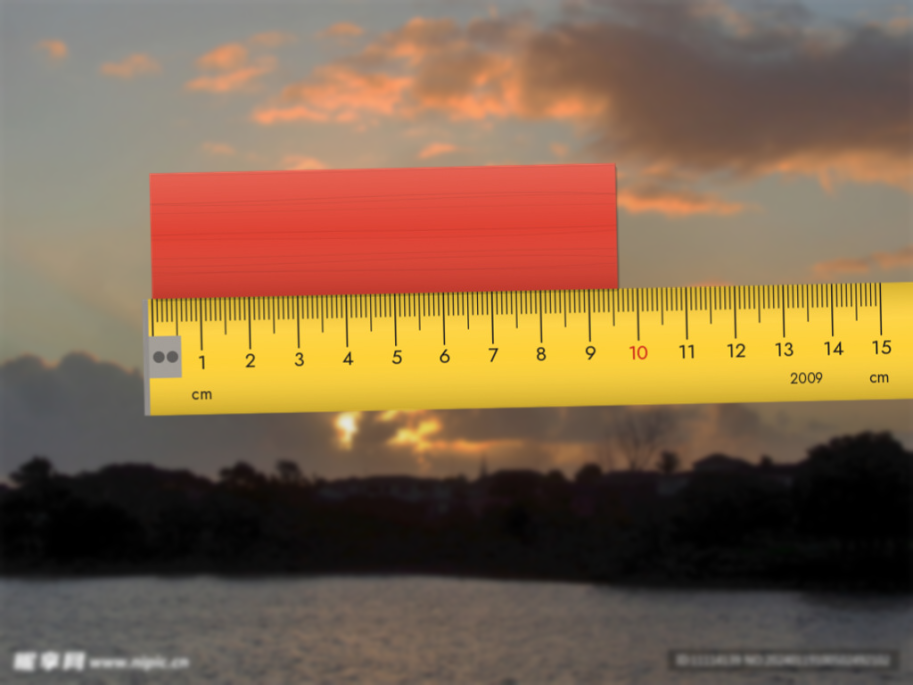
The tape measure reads **9.6** cm
